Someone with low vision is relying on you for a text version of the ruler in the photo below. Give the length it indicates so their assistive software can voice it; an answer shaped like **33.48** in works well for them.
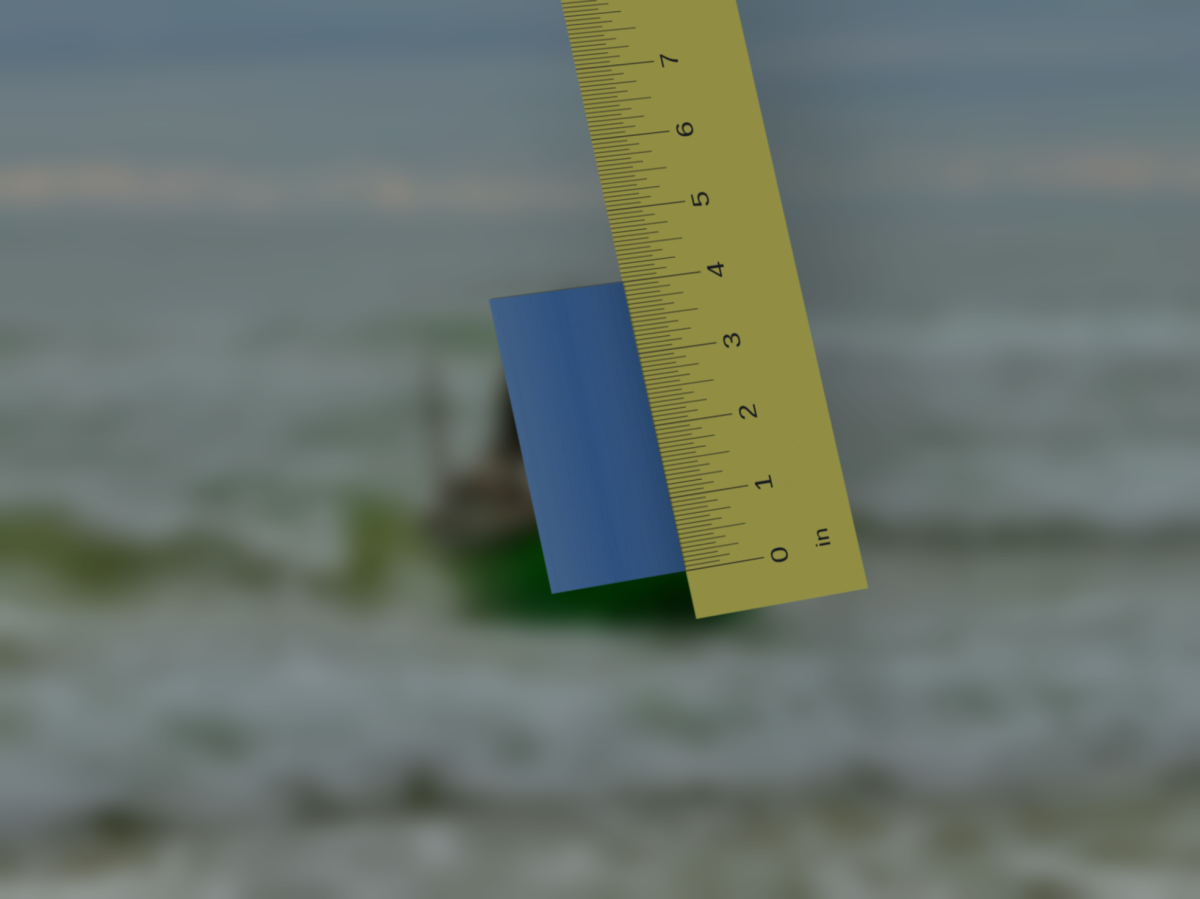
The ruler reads **4** in
